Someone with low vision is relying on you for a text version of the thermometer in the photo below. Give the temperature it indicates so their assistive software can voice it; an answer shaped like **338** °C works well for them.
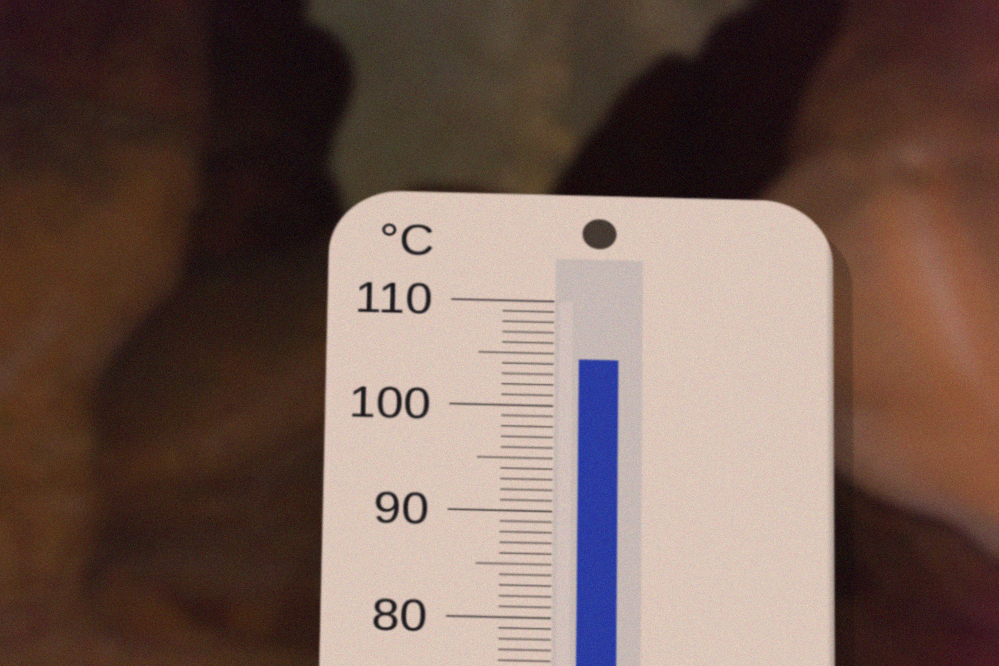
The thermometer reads **104.5** °C
